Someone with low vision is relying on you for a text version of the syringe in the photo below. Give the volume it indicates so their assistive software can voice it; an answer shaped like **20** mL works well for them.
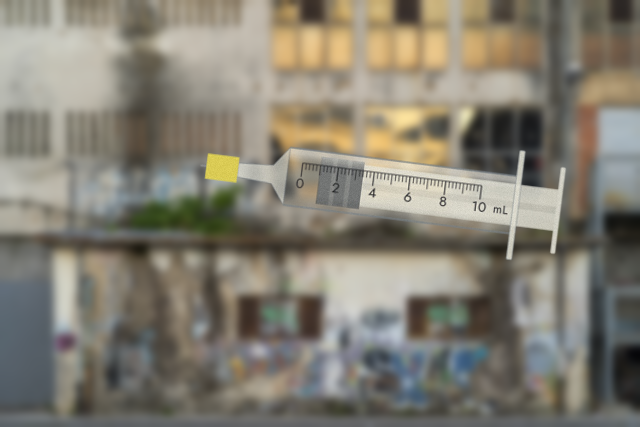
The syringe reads **1** mL
